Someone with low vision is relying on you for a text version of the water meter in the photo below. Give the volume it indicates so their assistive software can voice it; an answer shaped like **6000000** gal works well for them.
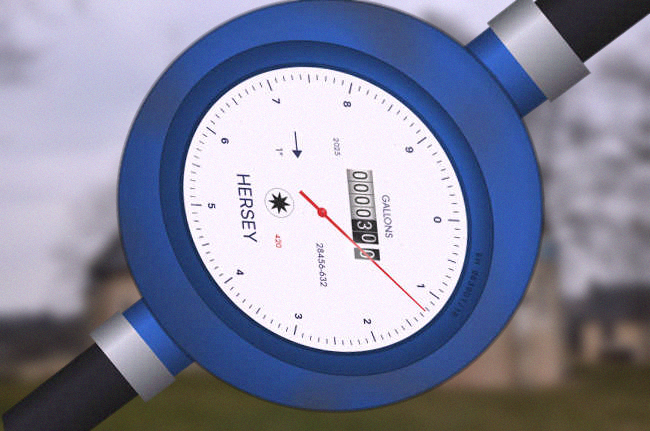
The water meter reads **301.2** gal
